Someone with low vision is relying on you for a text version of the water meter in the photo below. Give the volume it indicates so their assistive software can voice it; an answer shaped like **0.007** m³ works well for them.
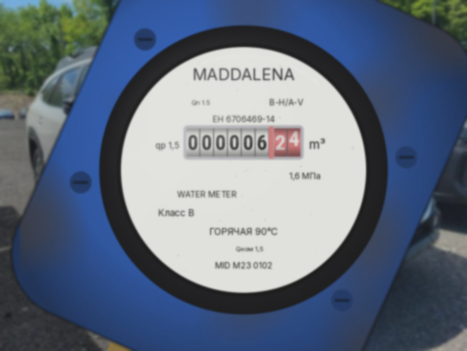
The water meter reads **6.24** m³
